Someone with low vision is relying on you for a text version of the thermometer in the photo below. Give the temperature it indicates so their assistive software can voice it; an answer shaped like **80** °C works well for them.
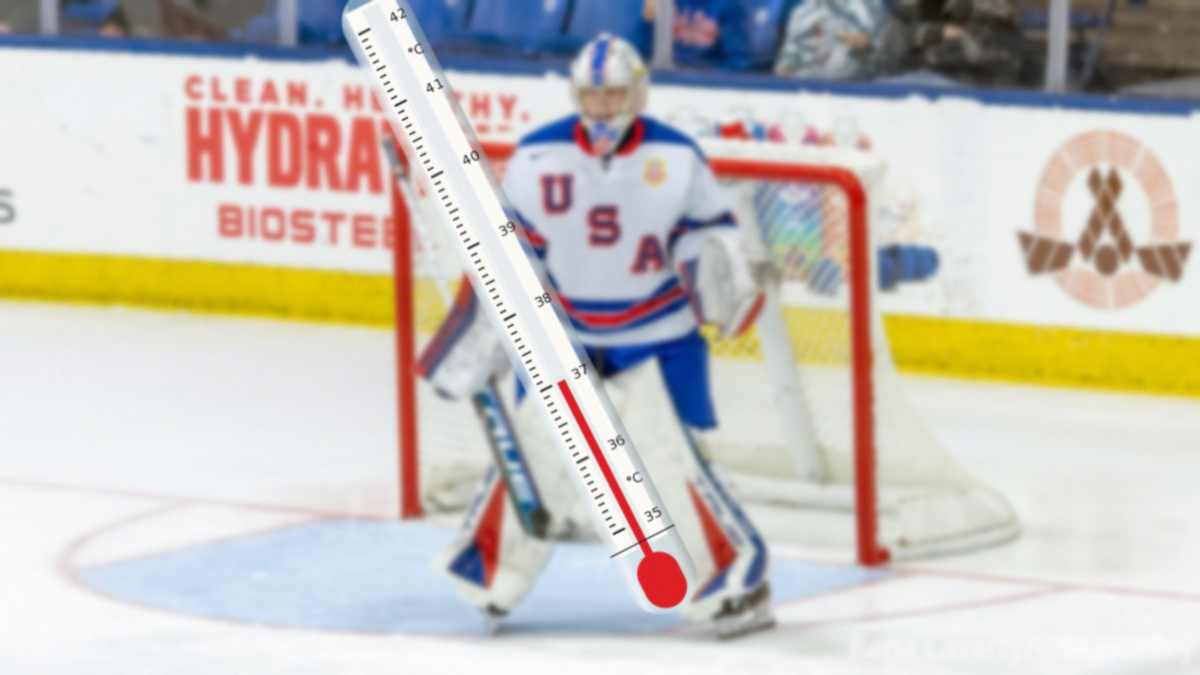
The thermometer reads **37** °C
